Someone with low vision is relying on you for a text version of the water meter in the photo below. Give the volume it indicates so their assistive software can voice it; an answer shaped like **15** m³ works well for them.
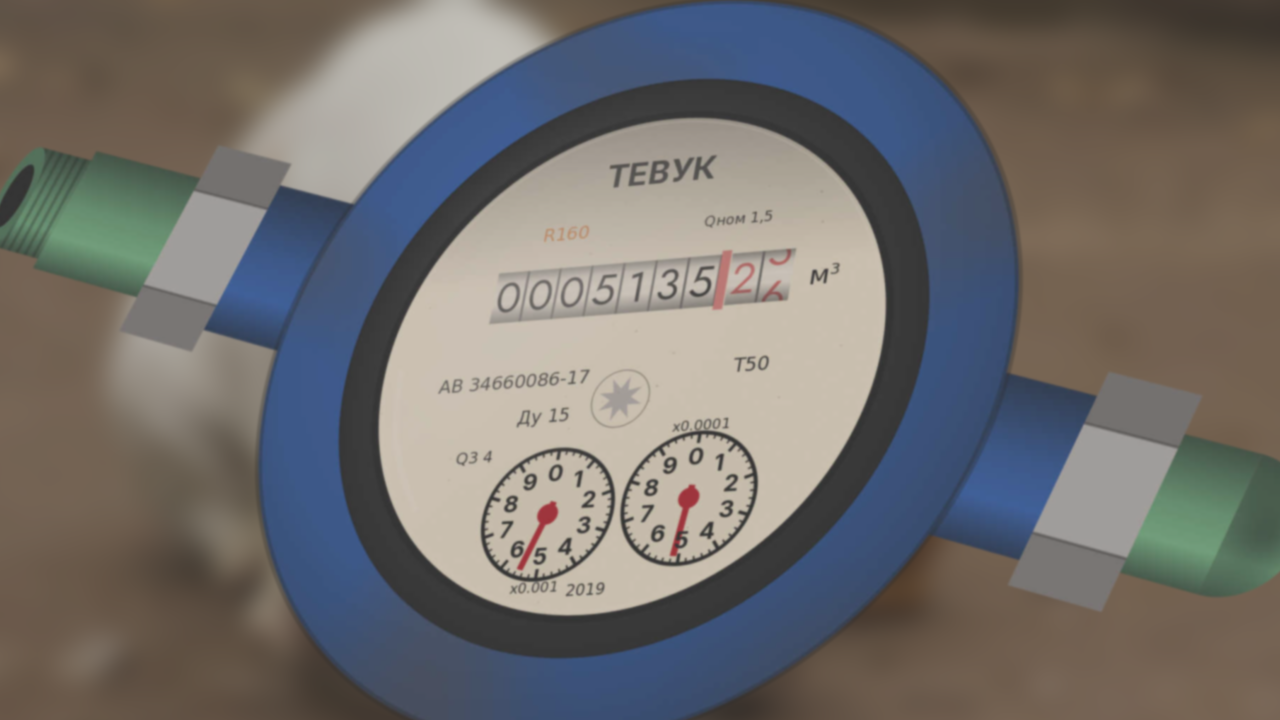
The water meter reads **5135.2555** m³
